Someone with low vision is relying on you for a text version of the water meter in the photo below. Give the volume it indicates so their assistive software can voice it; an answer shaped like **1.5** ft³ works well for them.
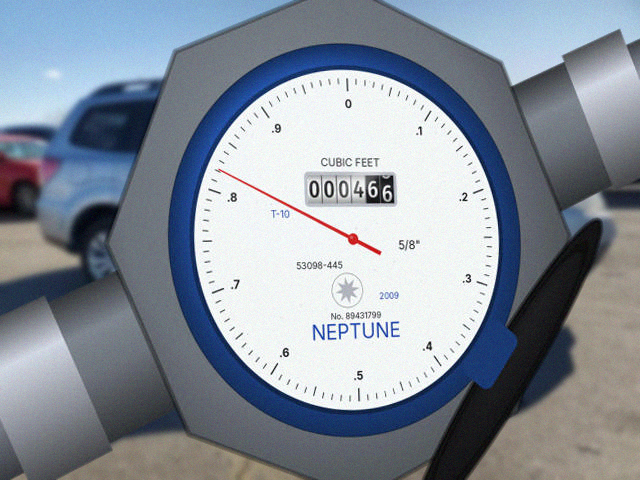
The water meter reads **465.82** ft³
